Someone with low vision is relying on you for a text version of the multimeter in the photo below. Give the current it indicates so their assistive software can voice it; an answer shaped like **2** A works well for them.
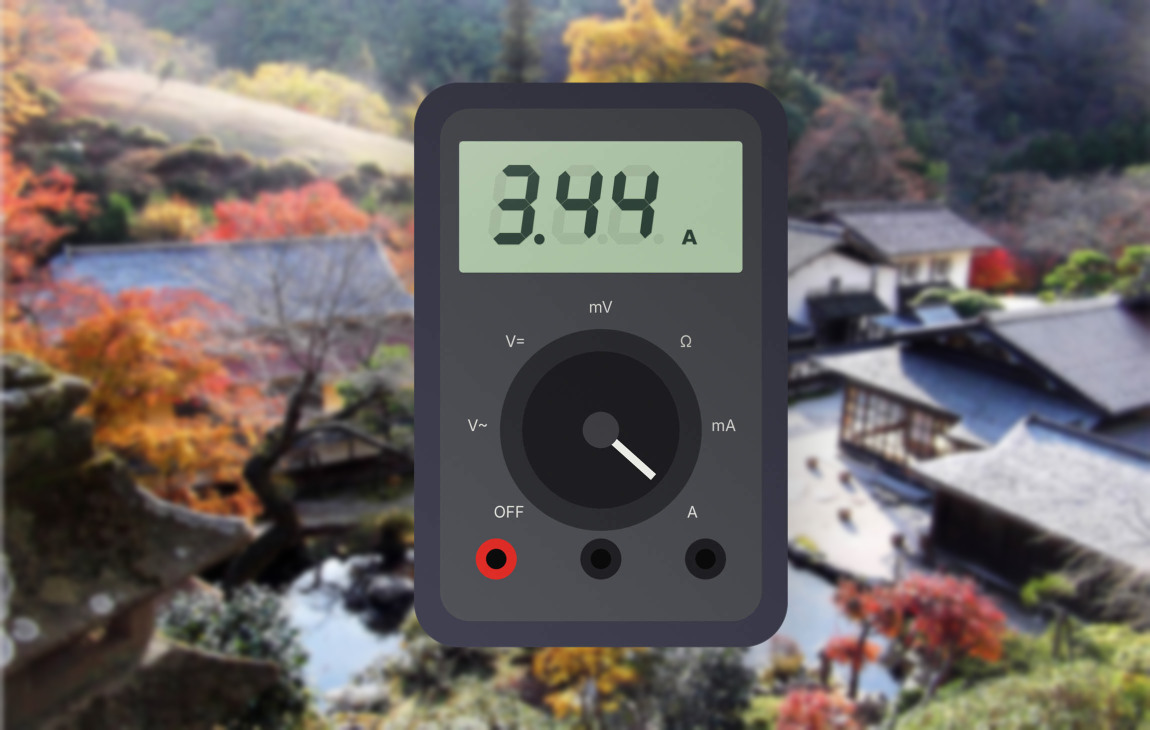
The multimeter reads **3.44** A
